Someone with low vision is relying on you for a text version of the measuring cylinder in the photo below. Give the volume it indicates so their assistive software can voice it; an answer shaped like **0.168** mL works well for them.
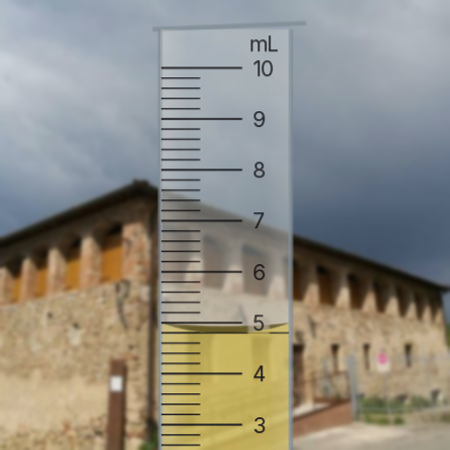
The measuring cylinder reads **4.8** mL
